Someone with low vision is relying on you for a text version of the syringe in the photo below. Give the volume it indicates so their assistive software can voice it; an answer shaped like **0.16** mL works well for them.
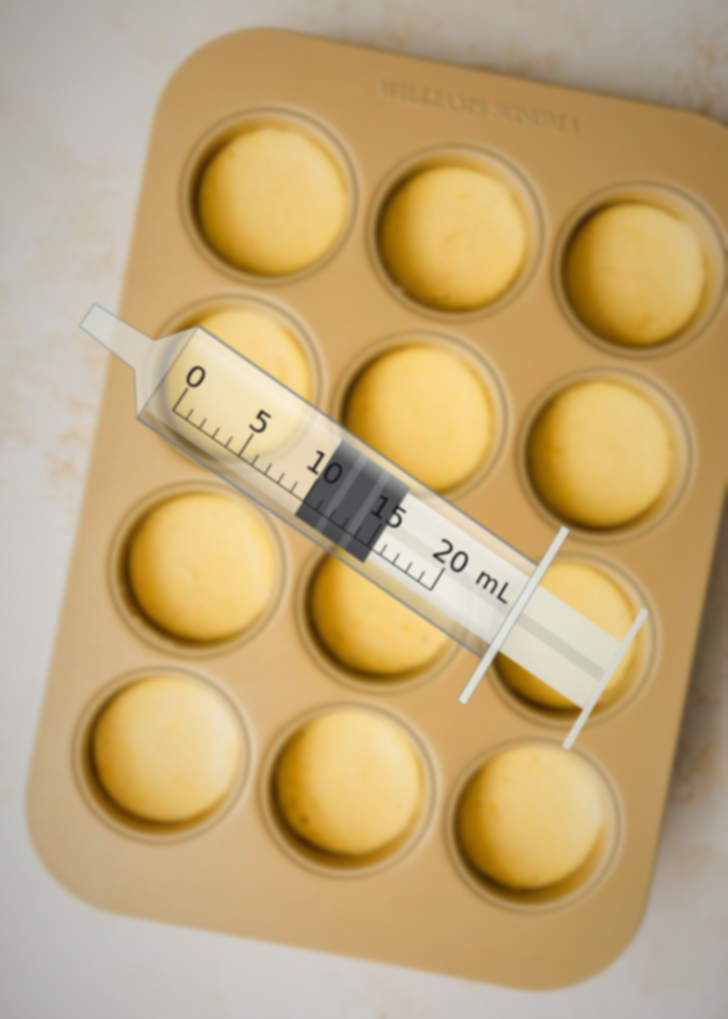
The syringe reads **10** mL
